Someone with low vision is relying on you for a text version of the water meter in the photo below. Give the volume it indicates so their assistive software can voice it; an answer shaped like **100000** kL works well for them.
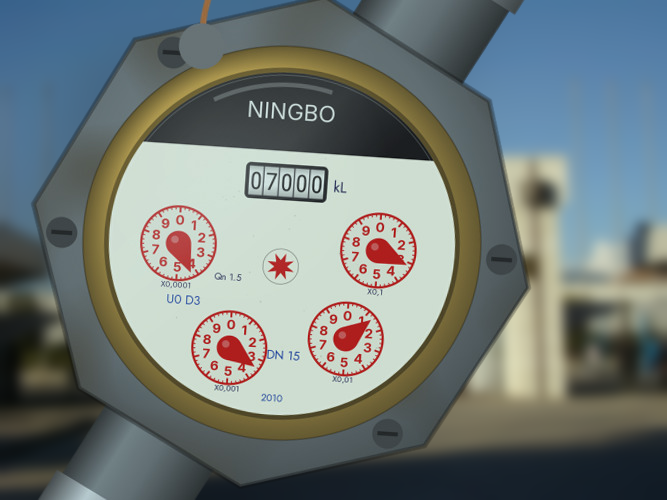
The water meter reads **7000.3134** kL
